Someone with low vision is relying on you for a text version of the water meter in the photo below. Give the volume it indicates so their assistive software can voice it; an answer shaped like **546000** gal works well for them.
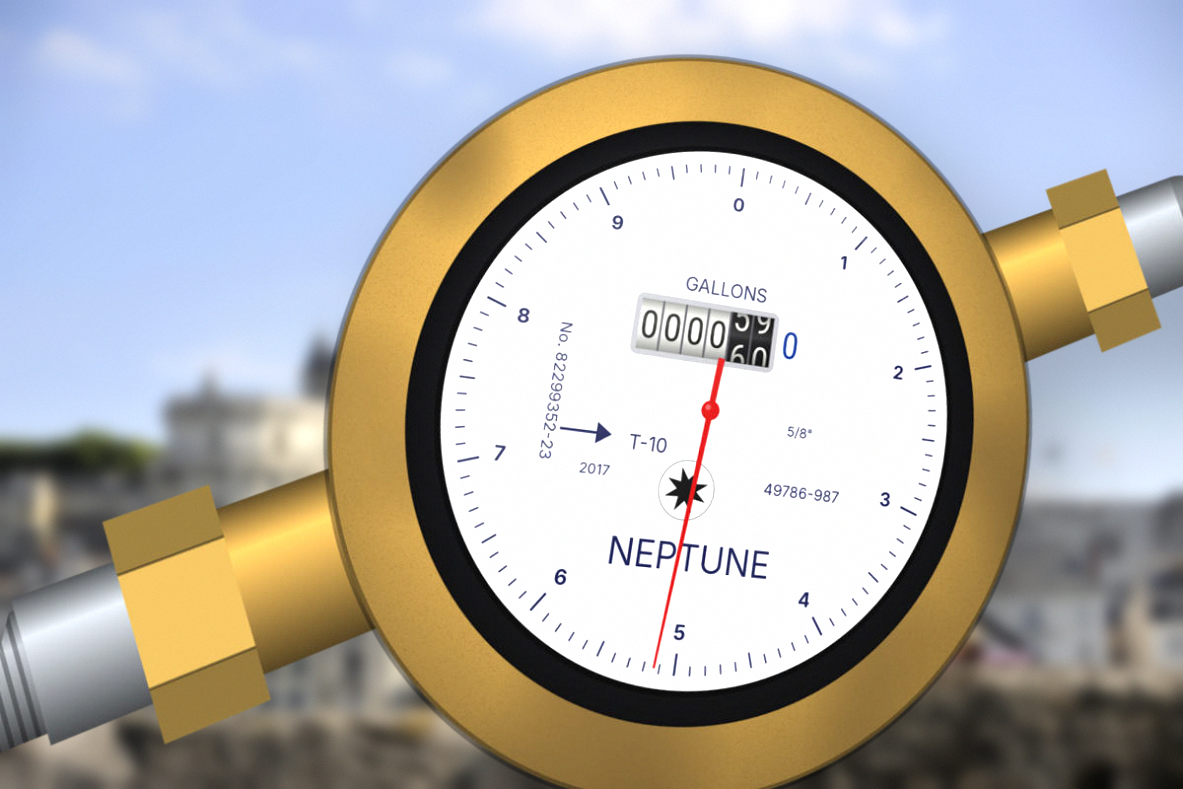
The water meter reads **595.1** gal
